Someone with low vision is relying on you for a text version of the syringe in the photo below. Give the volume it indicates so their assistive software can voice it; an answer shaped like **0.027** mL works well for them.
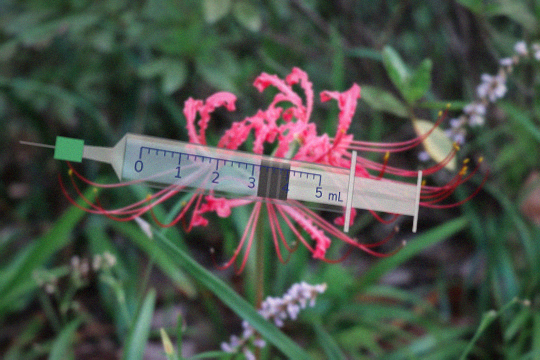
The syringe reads **3.2** mL
